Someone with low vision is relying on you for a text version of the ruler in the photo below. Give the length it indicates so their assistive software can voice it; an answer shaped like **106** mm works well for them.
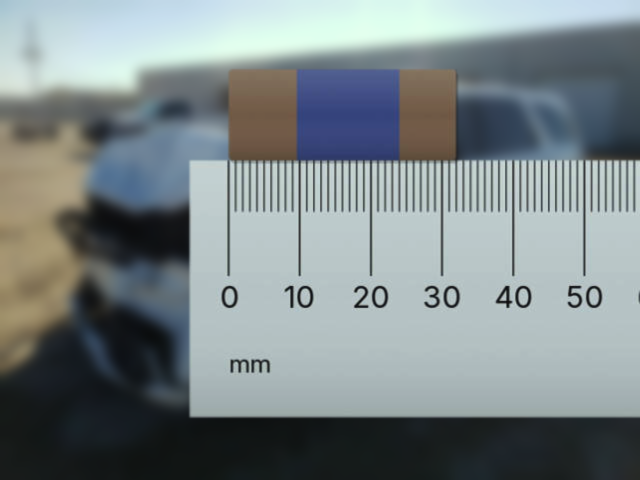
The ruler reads **32** mm
